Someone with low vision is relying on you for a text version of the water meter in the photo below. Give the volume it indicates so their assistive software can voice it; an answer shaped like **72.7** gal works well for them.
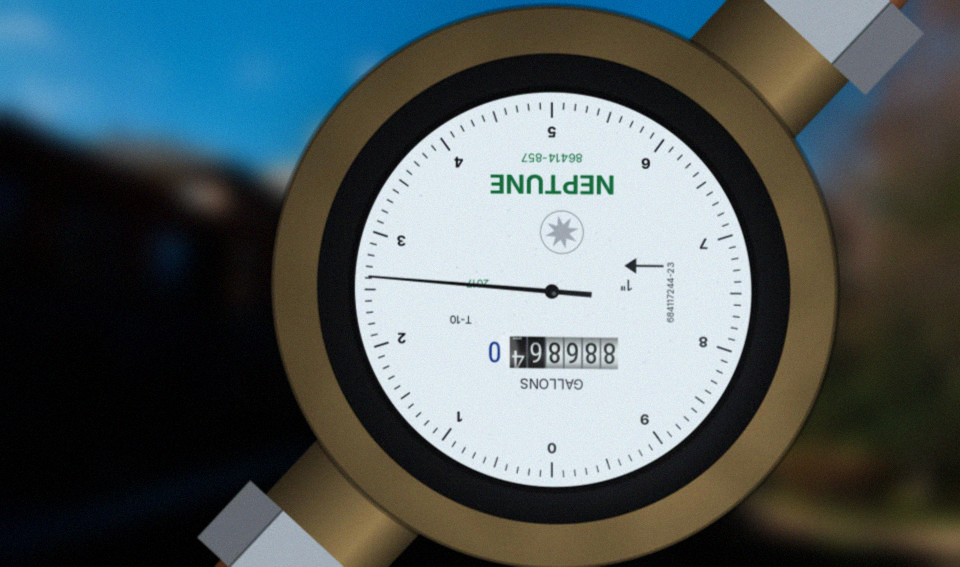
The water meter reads **8868642.6** gal
